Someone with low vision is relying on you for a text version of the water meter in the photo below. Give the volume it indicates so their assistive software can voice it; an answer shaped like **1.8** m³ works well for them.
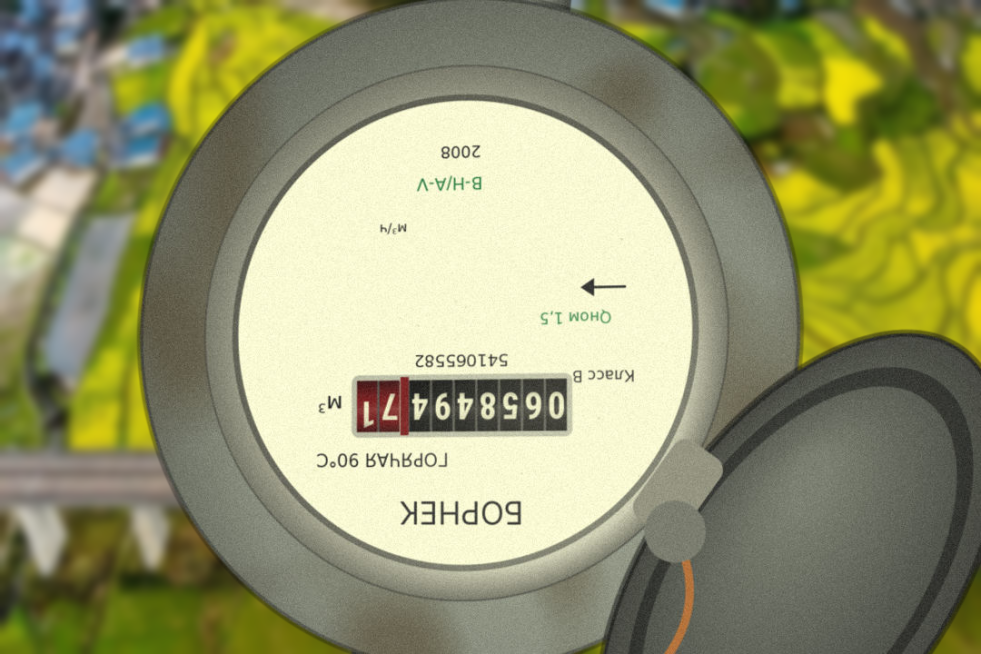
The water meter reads **658494.71** m³
